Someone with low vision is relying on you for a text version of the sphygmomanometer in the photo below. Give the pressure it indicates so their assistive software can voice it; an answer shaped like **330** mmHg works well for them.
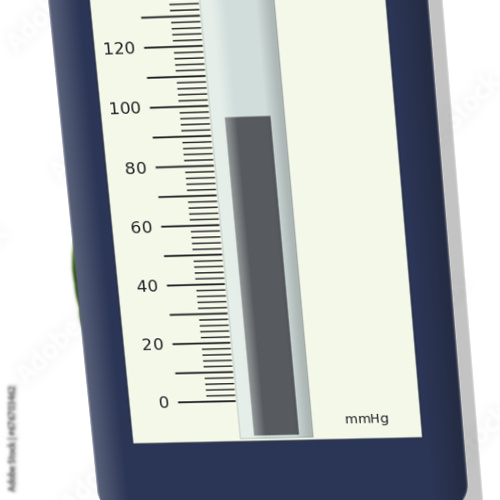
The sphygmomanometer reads **96** mmHg
